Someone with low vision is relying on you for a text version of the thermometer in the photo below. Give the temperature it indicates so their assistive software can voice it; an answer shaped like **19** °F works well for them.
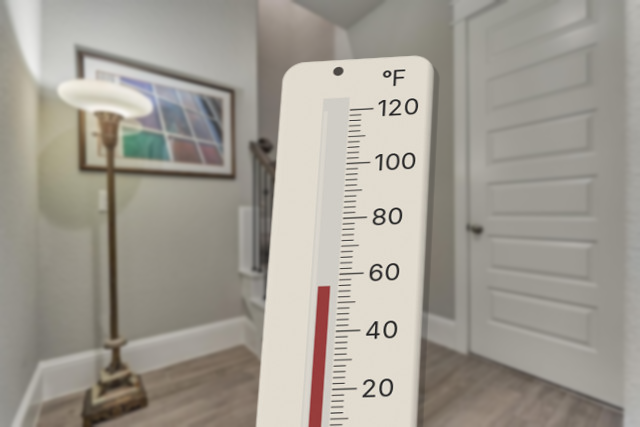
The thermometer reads **56** °F
